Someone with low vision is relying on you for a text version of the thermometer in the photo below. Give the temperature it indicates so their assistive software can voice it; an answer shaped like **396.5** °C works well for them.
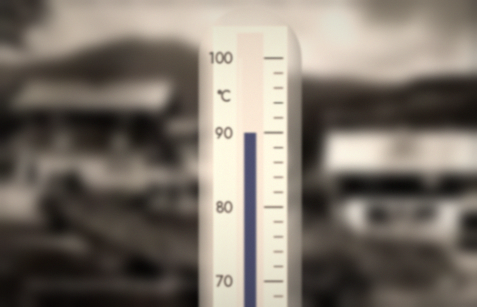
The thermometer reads **90** °C
